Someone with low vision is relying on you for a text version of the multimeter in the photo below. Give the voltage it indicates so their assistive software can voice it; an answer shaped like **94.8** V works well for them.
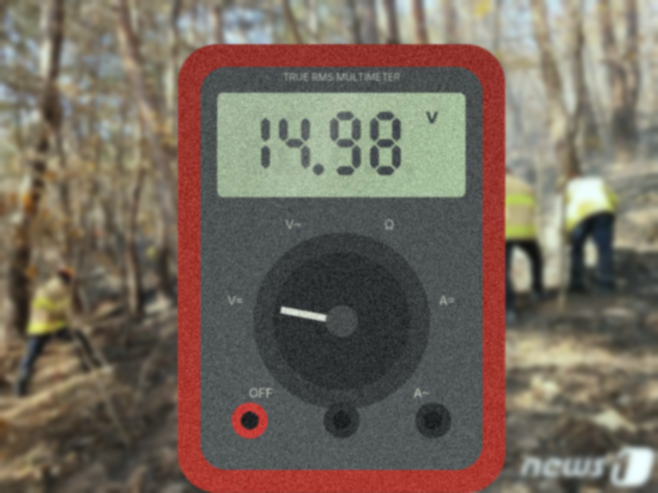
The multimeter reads **14.98** V
